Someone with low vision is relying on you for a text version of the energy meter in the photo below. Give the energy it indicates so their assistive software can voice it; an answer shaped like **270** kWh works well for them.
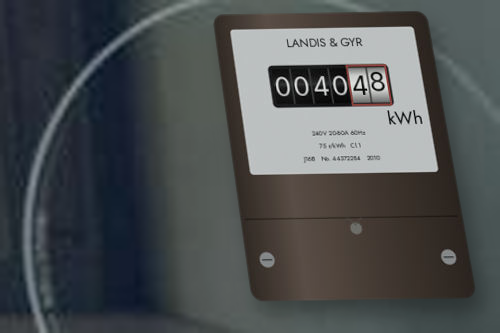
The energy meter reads **40.48** kWh
